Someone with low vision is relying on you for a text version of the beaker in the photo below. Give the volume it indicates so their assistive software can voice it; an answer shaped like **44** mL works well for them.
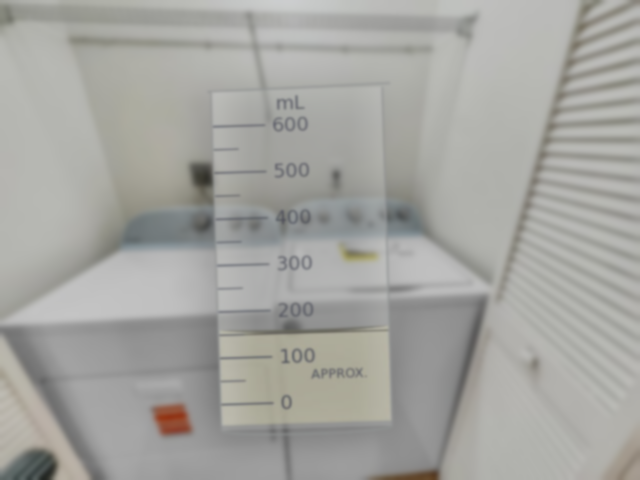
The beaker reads **150** mL
